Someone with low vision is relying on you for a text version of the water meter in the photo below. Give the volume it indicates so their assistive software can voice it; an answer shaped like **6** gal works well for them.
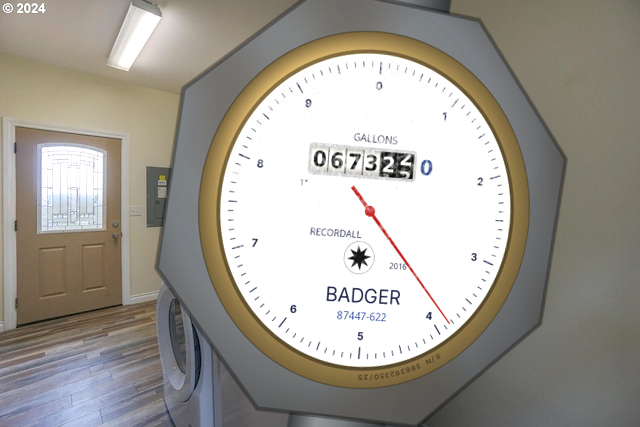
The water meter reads **673223.8** gal
